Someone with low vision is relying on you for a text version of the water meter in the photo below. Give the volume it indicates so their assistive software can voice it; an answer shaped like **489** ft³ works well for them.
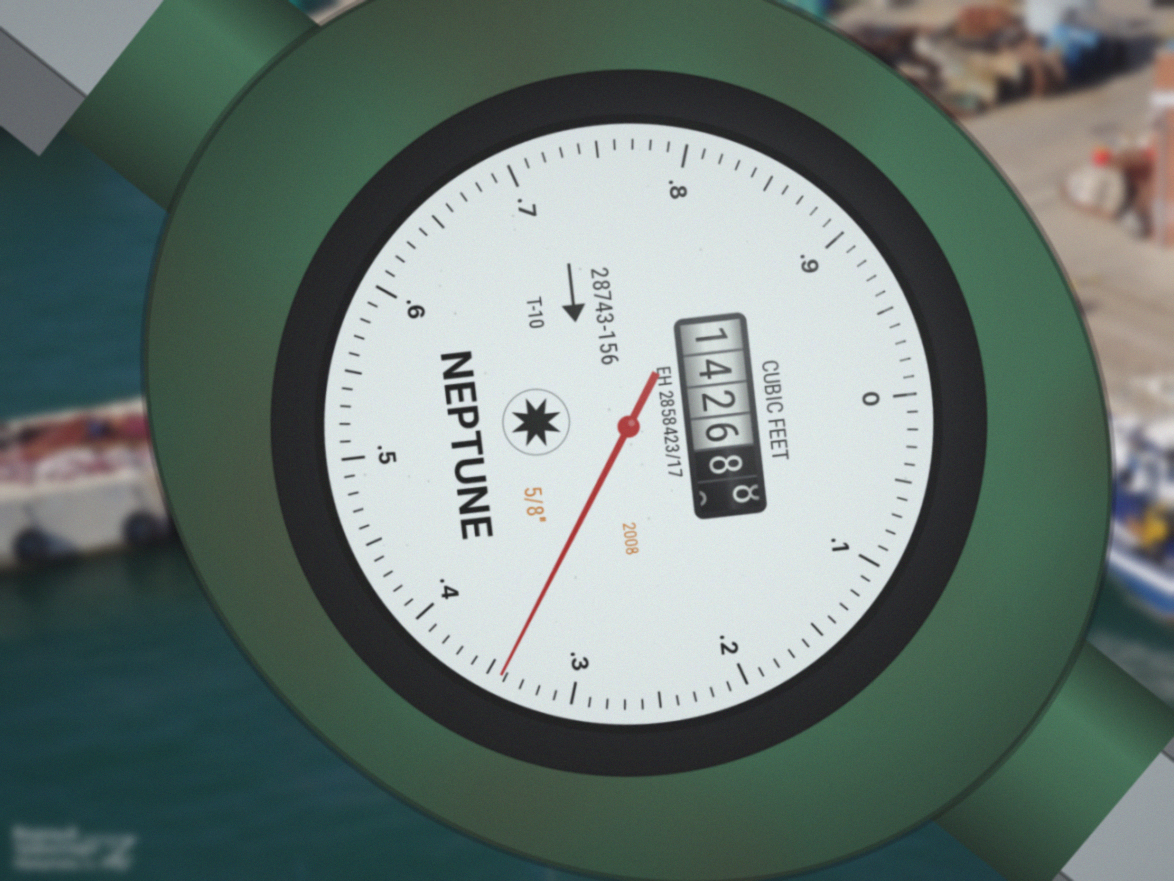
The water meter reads **142688.34** ft³
